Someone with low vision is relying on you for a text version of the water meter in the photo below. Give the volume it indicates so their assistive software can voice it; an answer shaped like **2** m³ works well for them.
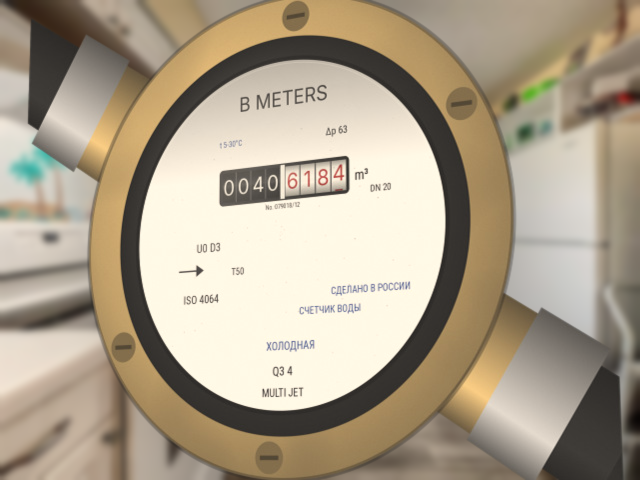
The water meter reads **40.6184** m³
